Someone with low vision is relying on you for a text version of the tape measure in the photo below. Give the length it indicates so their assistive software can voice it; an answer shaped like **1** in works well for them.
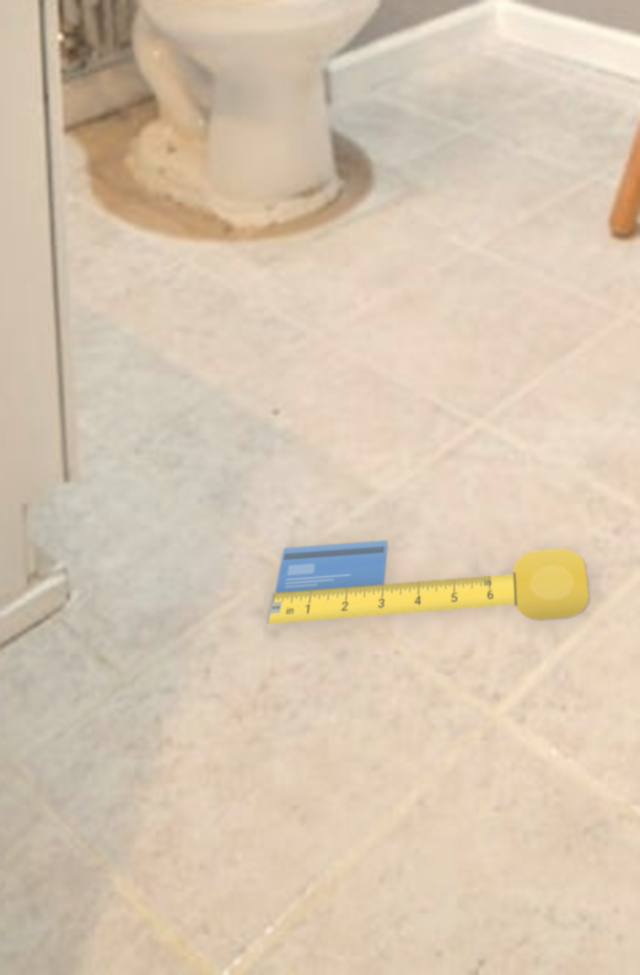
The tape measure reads **3** in
